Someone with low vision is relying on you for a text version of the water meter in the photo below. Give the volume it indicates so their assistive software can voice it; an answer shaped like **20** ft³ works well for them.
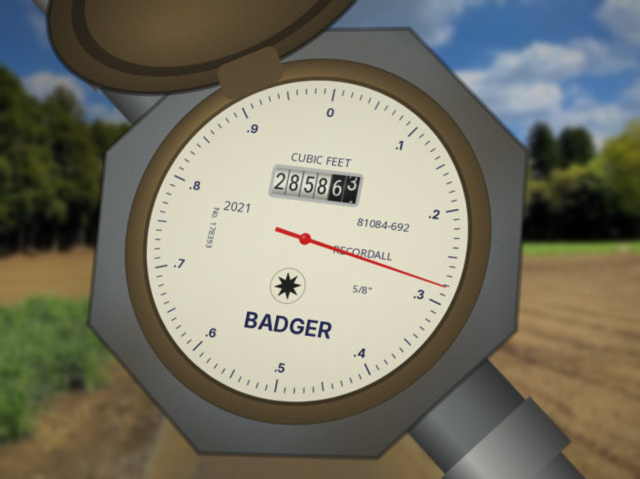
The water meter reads **285863.28** ft³
